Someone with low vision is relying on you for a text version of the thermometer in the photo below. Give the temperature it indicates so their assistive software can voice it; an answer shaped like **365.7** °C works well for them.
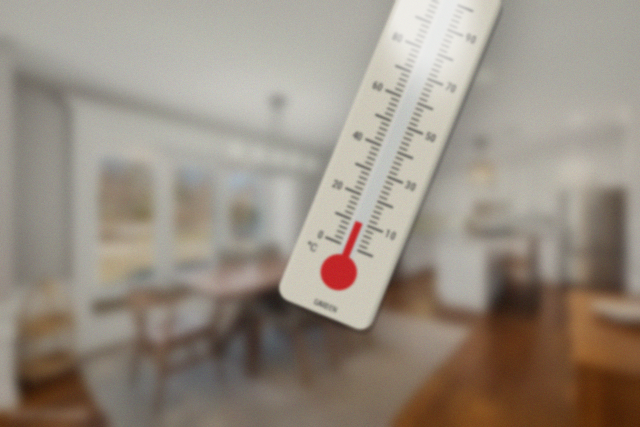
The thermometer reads **10** °C
